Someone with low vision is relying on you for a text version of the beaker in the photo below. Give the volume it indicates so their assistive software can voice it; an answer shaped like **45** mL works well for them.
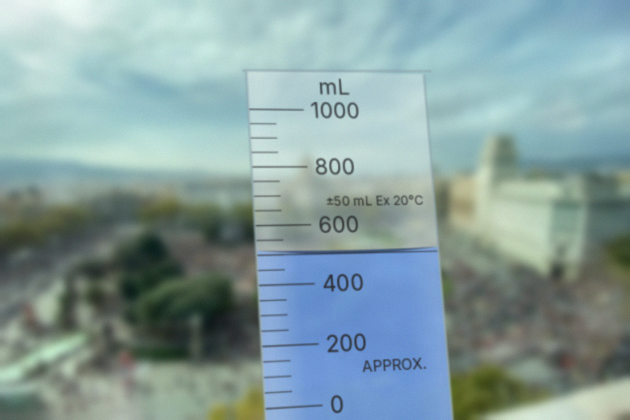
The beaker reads **500** mL
